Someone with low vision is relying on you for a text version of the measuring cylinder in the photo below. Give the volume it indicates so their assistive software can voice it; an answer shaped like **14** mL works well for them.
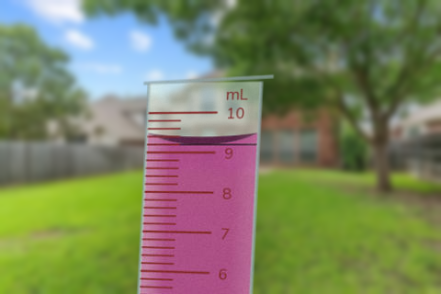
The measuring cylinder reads **9.2** mL
